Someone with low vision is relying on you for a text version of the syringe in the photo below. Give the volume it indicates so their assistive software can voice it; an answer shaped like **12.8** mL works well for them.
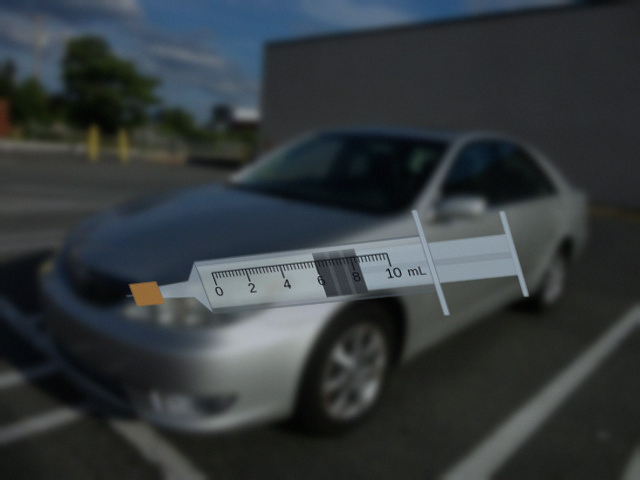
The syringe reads **6** mL
